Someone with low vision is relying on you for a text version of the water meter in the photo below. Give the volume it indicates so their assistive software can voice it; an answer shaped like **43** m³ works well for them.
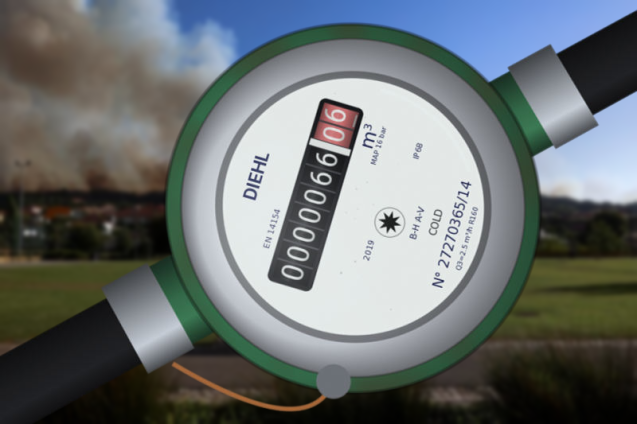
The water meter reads **66.06** m³
